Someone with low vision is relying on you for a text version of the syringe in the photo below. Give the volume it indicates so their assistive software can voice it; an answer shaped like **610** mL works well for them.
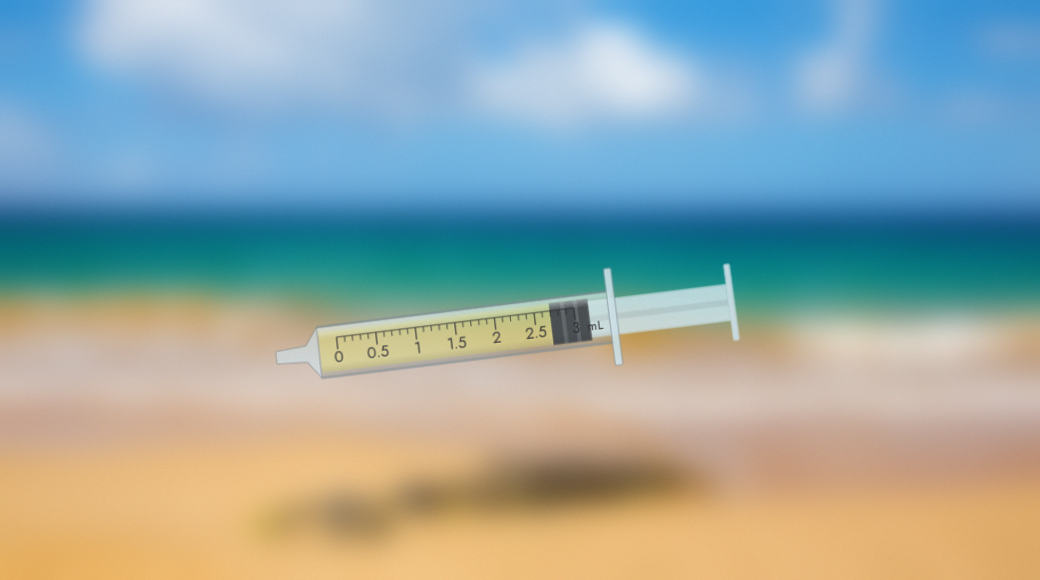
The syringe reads **2.7** mL
